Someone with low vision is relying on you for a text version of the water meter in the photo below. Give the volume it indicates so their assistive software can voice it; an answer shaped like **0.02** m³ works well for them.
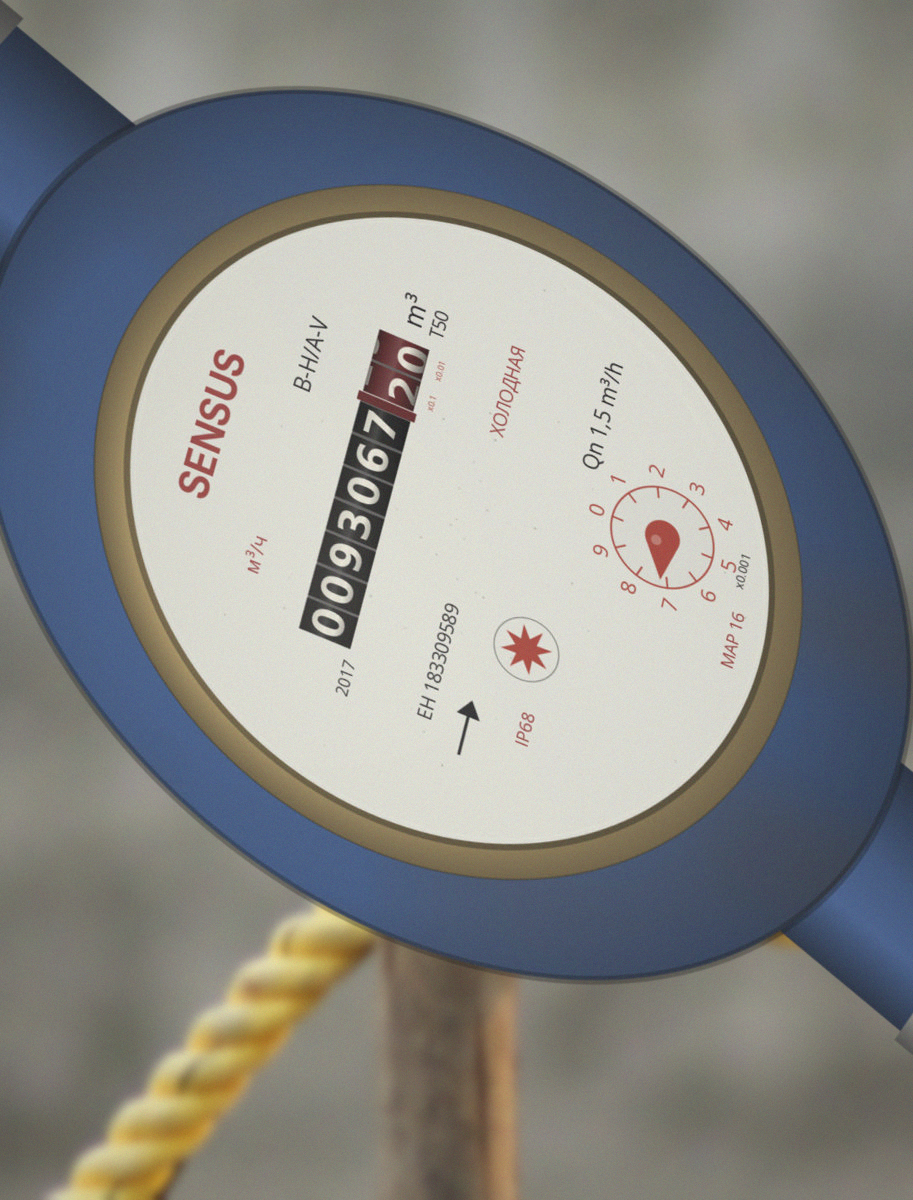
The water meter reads **93067.197** m³
